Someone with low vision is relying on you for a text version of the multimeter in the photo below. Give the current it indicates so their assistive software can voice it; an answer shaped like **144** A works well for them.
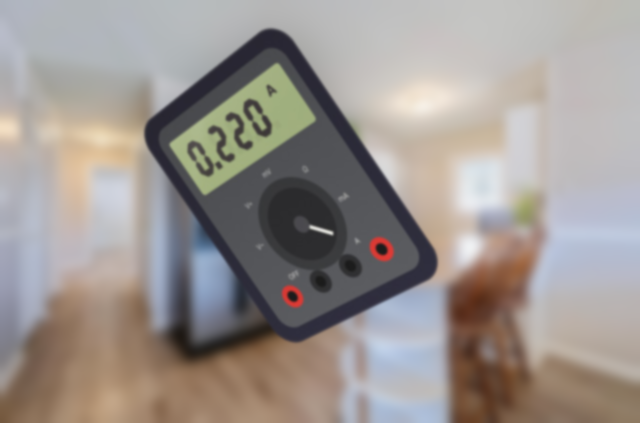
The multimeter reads **0.220** A
